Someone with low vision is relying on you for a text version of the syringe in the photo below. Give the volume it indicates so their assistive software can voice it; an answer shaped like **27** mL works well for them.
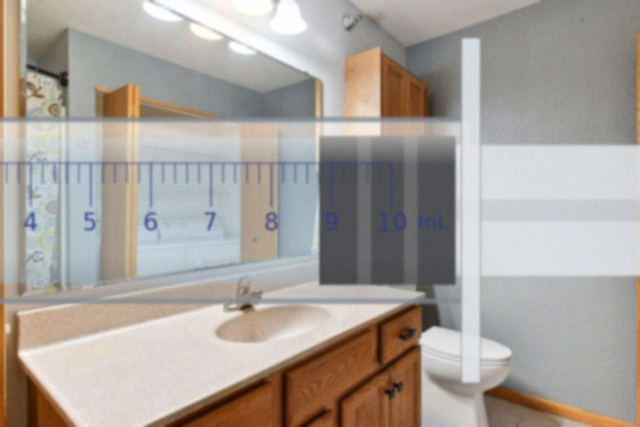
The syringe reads **8.8** mL
